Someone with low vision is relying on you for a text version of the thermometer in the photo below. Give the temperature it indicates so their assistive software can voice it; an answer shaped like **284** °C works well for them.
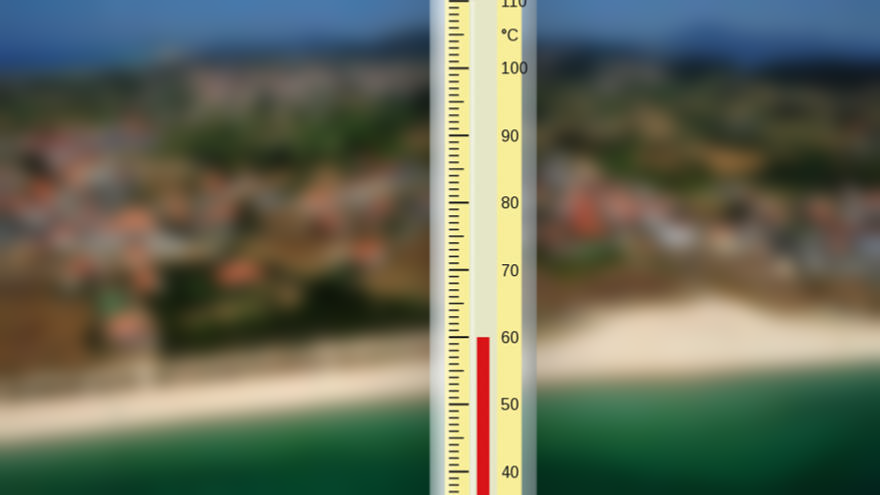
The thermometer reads **60** °C
